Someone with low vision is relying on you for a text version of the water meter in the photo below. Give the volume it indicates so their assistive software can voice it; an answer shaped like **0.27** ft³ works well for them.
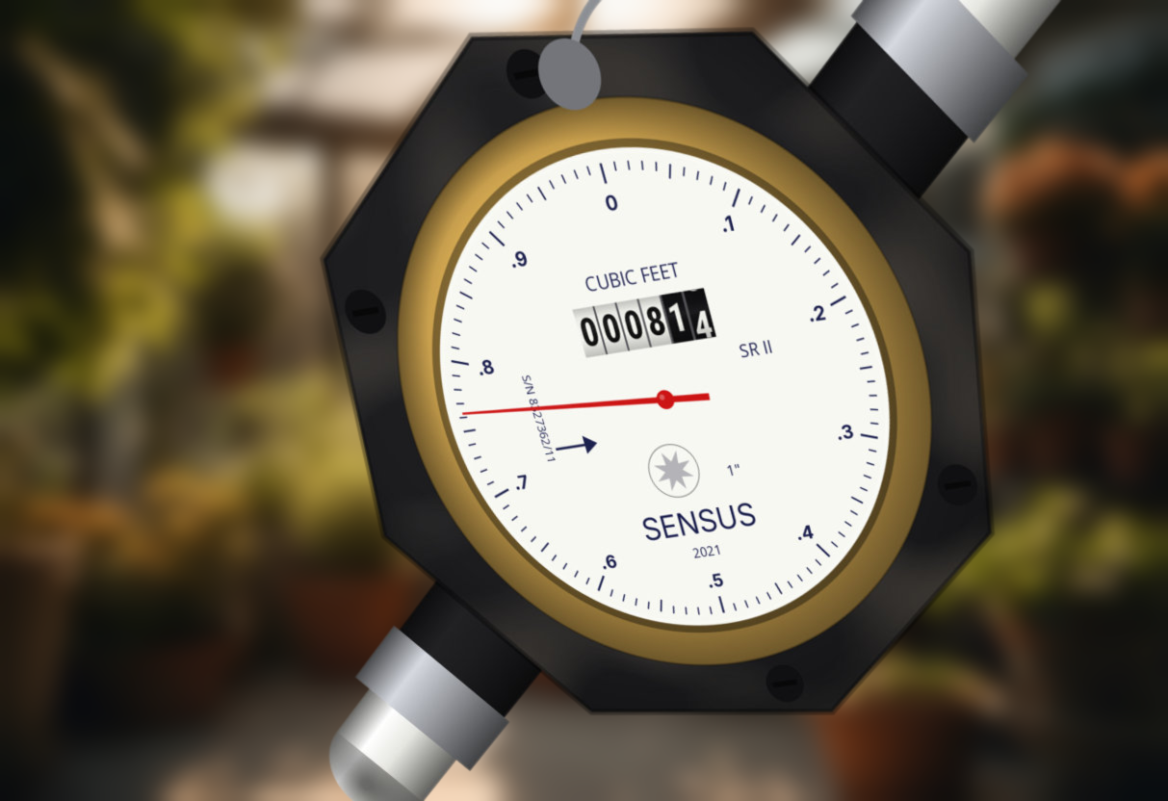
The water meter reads **813.76** ft³
